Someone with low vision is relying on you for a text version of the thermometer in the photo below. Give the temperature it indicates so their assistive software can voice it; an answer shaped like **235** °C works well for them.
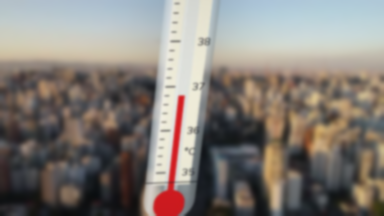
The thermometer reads **36.8** °C
